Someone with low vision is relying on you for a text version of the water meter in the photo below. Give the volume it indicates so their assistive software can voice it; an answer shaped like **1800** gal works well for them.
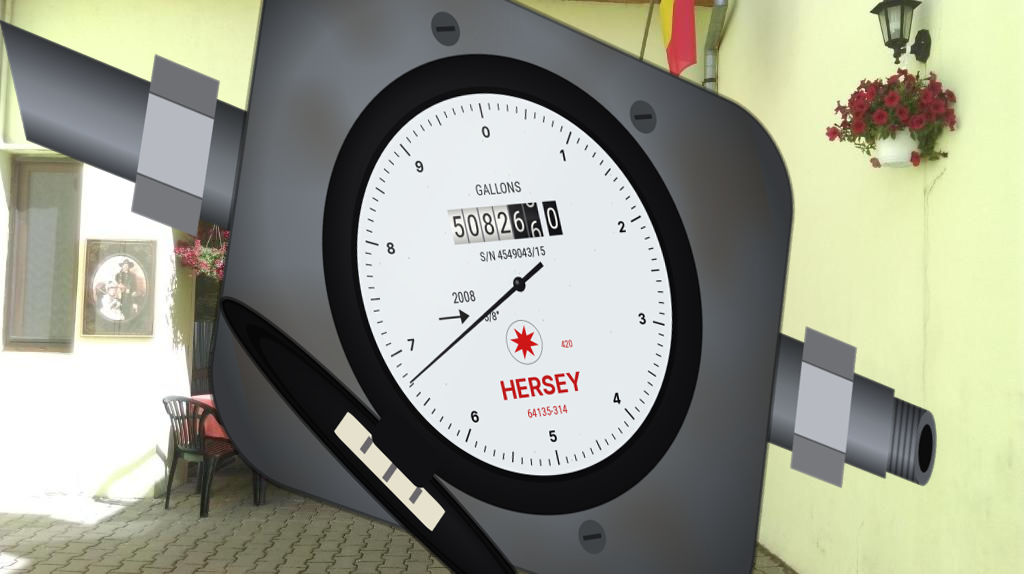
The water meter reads **5082656.7** gal
